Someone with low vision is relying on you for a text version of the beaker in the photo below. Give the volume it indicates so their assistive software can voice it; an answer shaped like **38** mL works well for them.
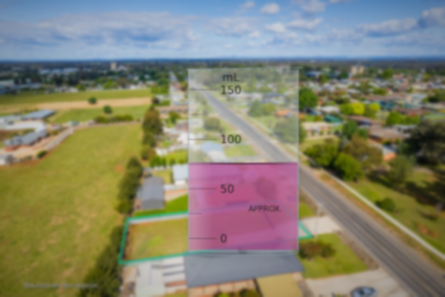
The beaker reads **75** mL
